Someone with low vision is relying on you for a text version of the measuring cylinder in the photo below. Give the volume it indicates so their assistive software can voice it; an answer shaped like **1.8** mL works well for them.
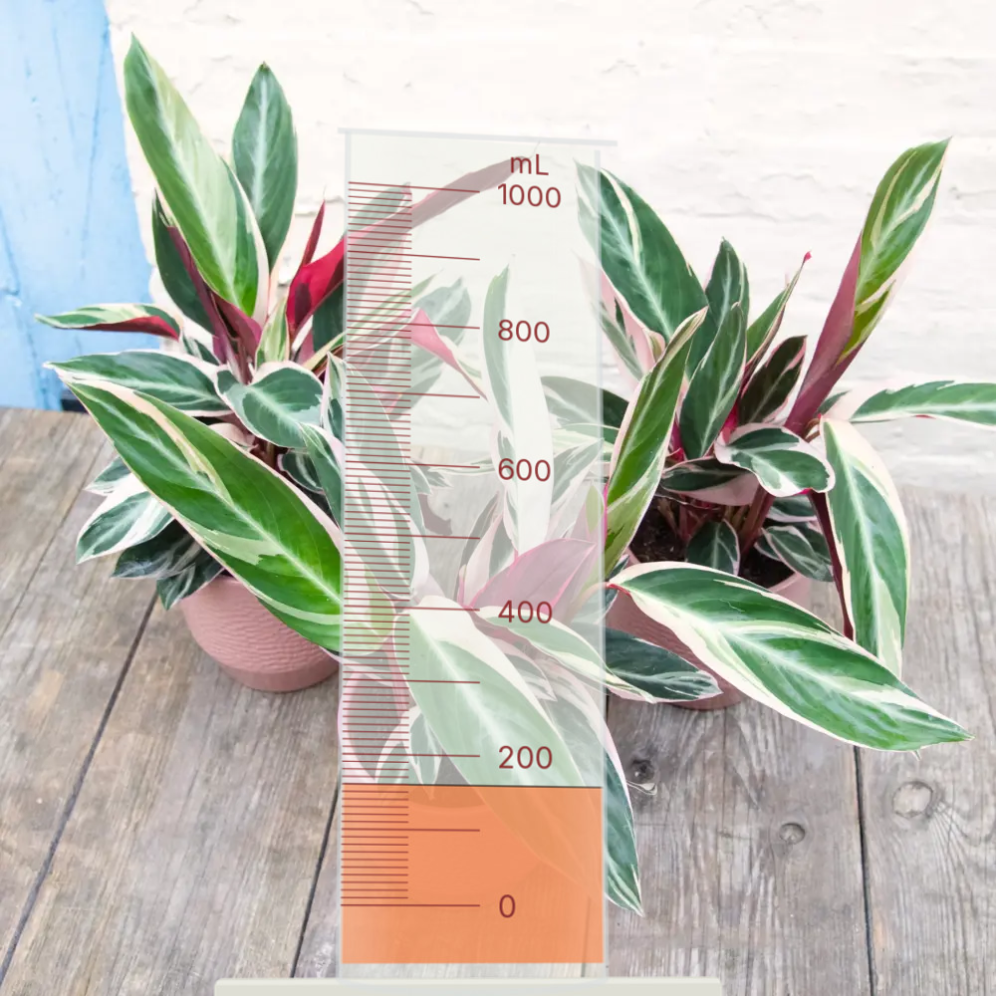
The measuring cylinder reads **160** mL
